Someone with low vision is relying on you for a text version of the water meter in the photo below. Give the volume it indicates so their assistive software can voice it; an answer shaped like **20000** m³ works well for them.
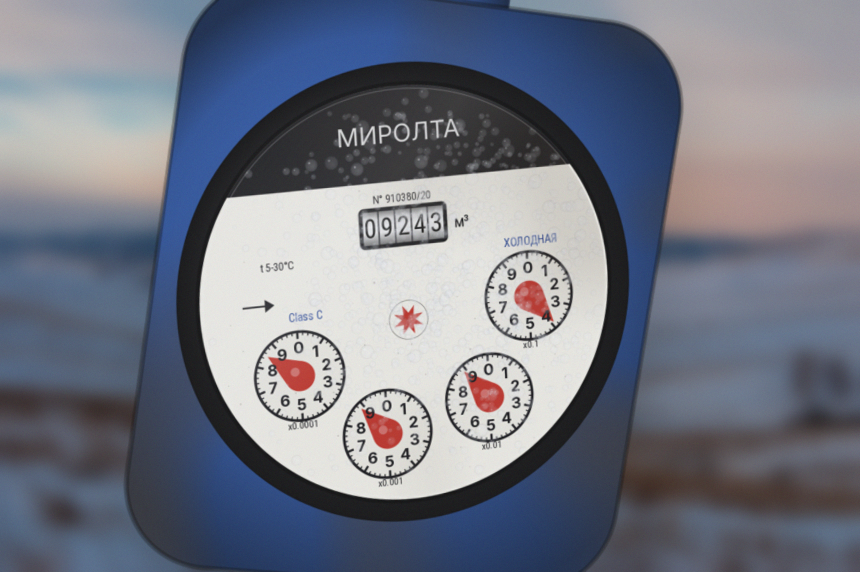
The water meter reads **9243.3888** m³
